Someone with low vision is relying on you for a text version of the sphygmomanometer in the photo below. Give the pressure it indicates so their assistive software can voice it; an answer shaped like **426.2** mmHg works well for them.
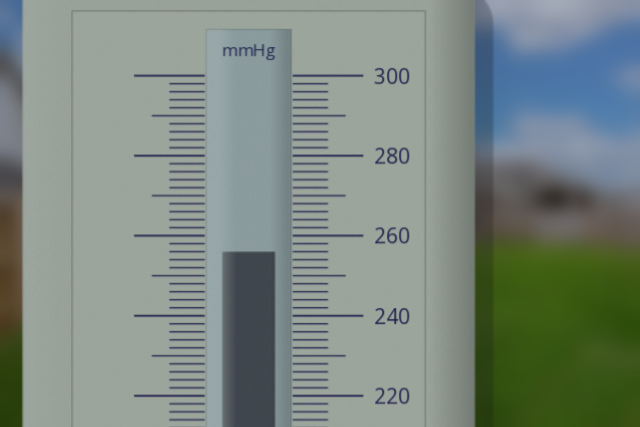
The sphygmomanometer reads **256** mmHg
